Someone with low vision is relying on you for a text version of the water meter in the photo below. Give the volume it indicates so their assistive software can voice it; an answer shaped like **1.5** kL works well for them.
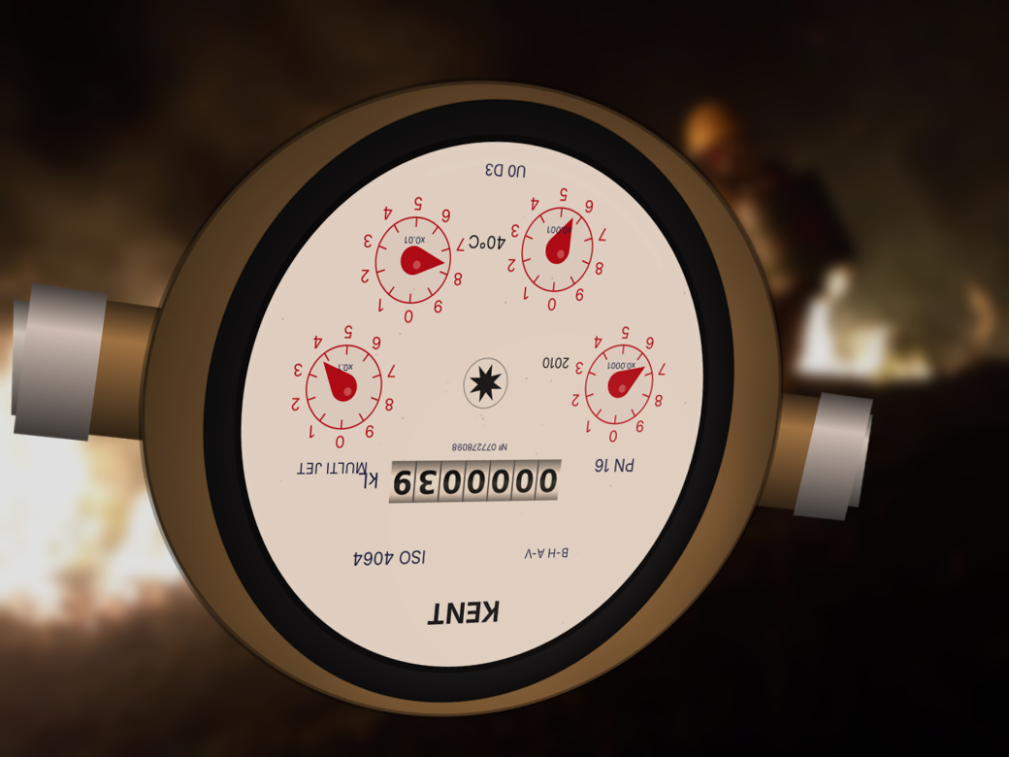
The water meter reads **39.3756** kL
